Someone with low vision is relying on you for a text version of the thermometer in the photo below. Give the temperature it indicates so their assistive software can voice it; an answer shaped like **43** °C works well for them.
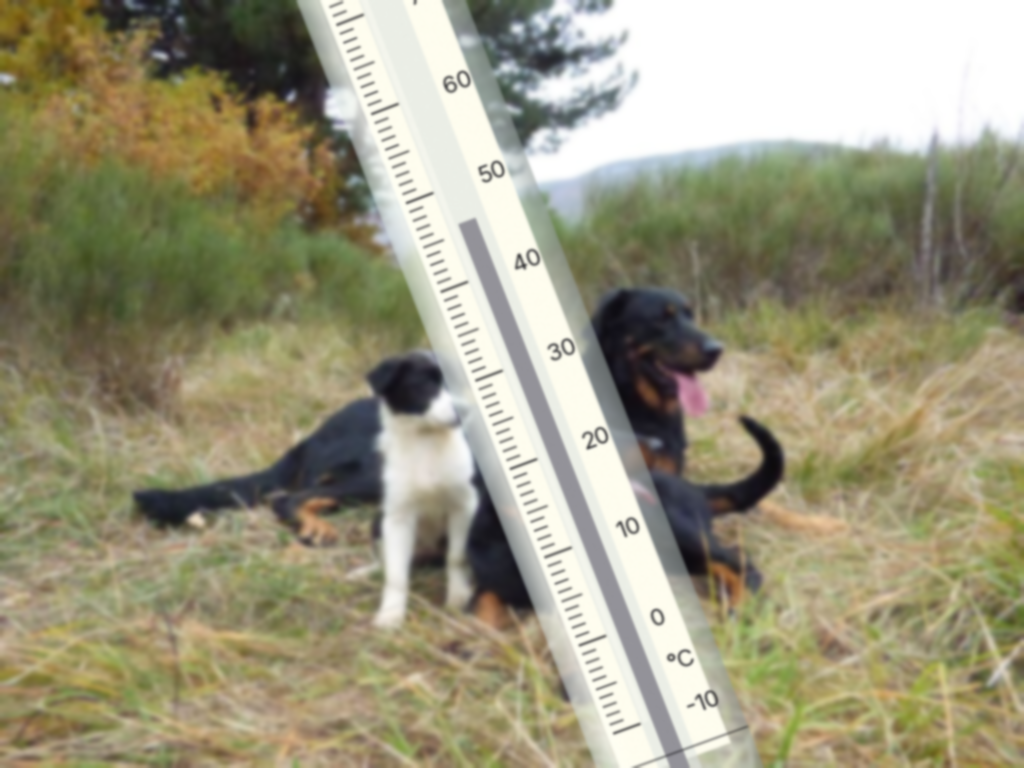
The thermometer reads **46** °C
